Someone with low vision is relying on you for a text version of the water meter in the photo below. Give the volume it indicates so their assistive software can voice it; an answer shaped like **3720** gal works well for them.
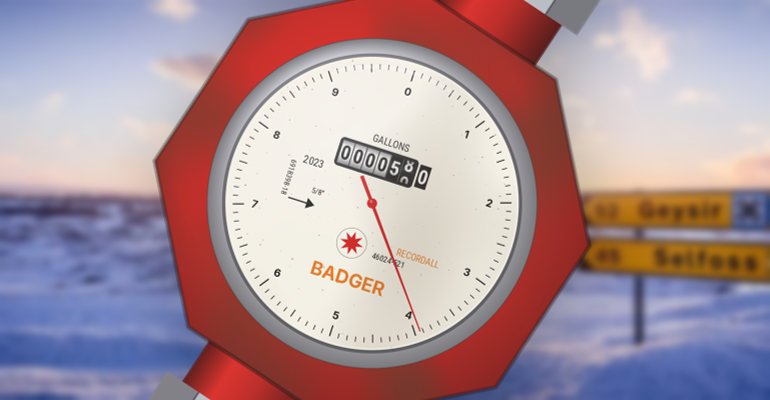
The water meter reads **583.9** gal
